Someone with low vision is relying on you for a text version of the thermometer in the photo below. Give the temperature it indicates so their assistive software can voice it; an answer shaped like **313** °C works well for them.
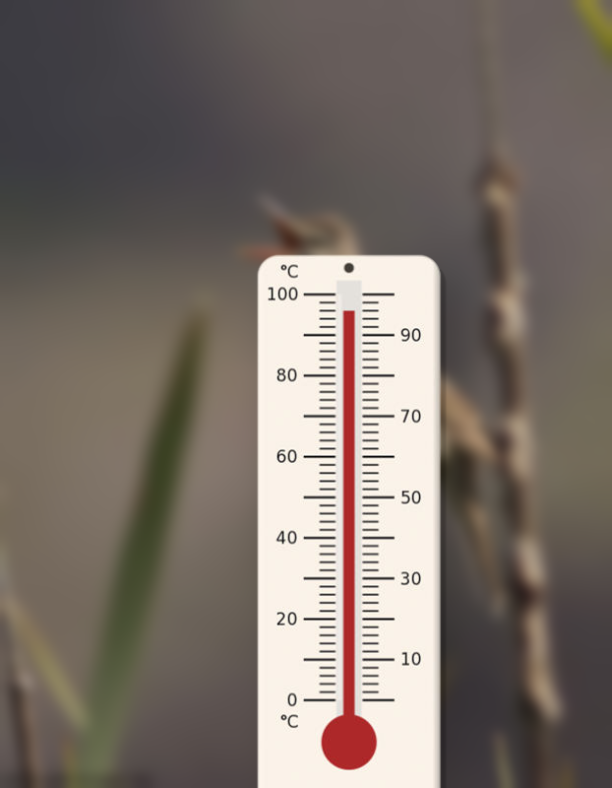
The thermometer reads **96** °C
